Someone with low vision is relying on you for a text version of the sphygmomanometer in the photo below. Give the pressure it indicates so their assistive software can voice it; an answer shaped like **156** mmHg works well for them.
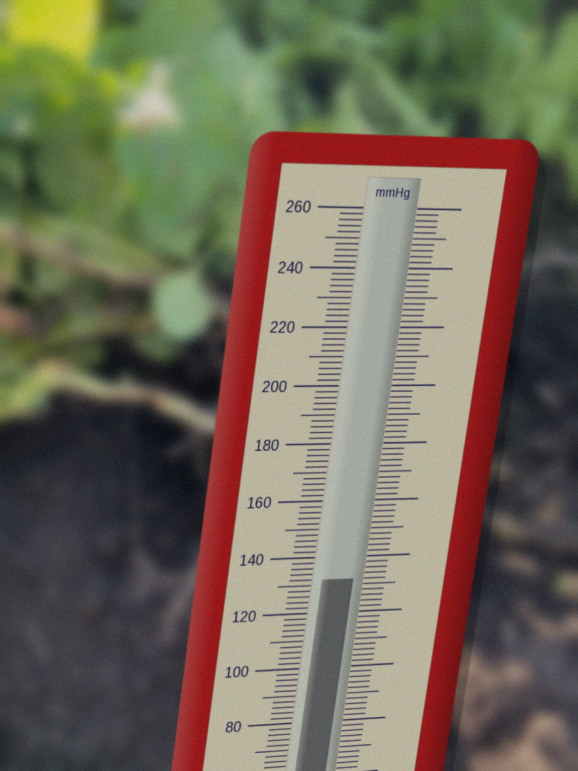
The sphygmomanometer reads **132** mmHg
